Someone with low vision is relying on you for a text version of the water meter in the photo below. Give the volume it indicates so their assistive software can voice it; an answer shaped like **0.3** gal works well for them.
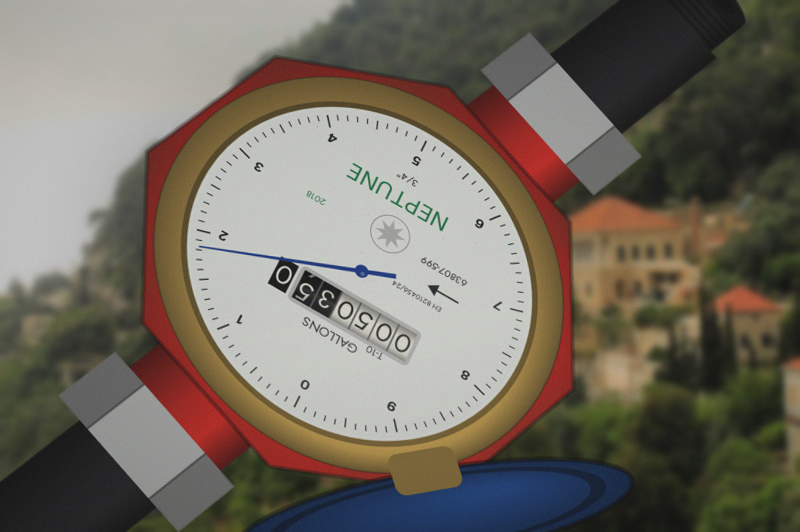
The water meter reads **50351.8** gal
